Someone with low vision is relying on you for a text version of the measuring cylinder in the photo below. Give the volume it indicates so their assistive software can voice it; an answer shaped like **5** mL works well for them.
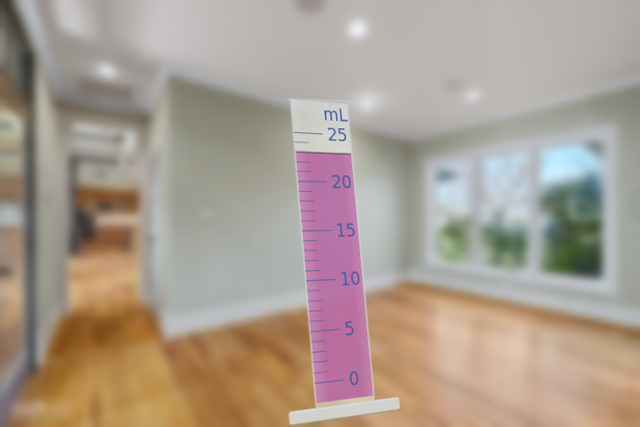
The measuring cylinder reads **23** mL
